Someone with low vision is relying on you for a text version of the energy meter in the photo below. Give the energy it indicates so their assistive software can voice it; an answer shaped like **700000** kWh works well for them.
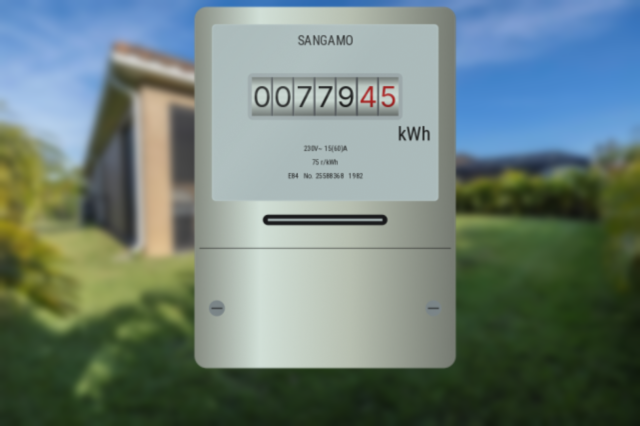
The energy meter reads **779.45** kWh
